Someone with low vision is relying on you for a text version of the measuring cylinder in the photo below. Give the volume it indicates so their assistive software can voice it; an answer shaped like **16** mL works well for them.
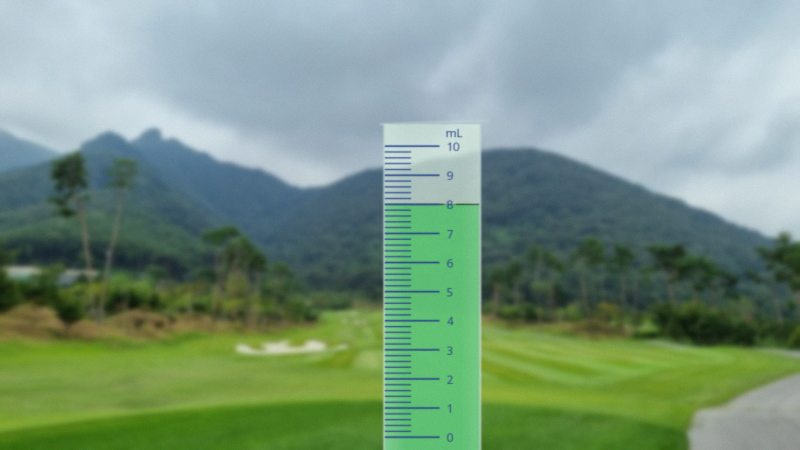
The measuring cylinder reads **8** mL
